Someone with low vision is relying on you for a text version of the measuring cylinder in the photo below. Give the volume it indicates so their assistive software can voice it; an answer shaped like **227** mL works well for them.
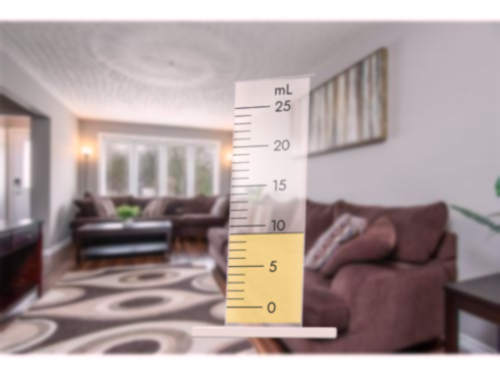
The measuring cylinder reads **9** mL
